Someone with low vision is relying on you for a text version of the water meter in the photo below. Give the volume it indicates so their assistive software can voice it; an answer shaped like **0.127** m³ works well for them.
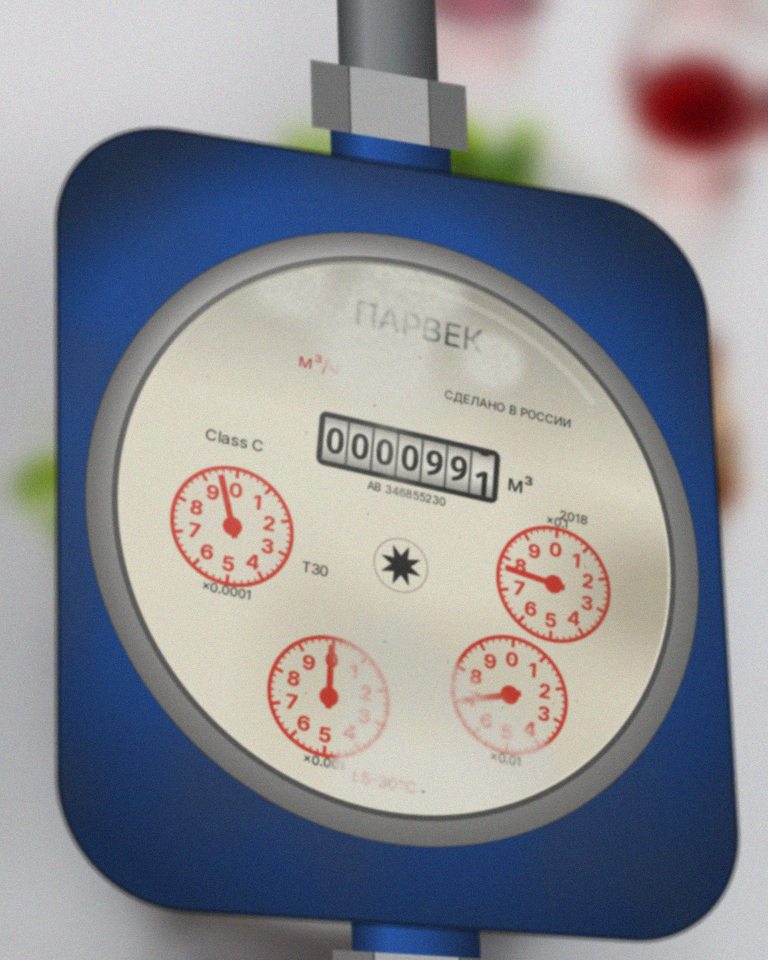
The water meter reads **990.7699** m³
